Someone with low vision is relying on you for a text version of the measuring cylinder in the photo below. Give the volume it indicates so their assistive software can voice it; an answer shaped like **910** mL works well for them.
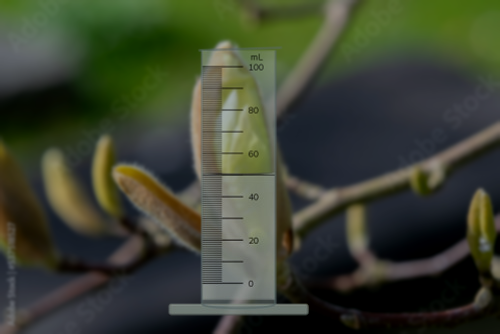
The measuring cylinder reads **50** mL
